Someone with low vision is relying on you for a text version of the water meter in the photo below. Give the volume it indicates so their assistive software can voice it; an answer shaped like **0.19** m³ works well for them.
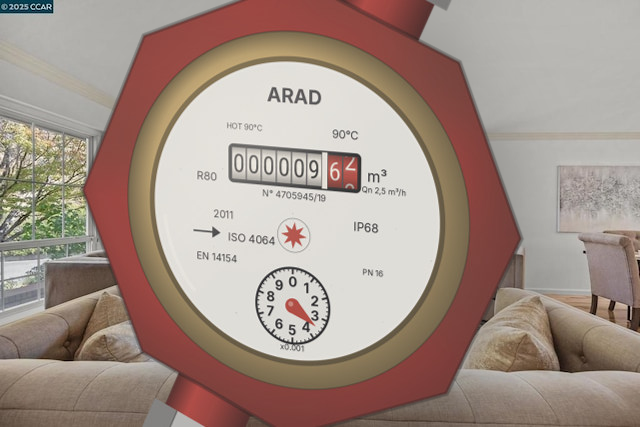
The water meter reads **9.623** m³
